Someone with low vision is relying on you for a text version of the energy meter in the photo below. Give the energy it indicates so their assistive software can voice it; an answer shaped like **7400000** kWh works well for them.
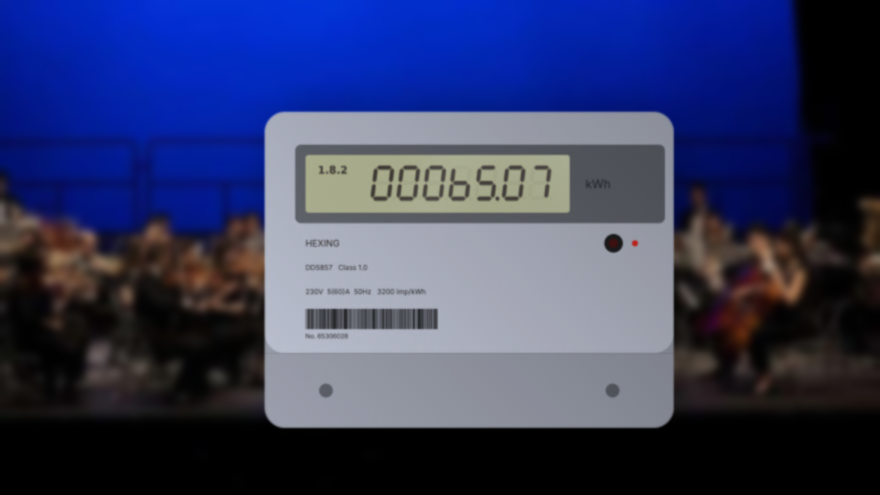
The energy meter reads **65.07** kWh
